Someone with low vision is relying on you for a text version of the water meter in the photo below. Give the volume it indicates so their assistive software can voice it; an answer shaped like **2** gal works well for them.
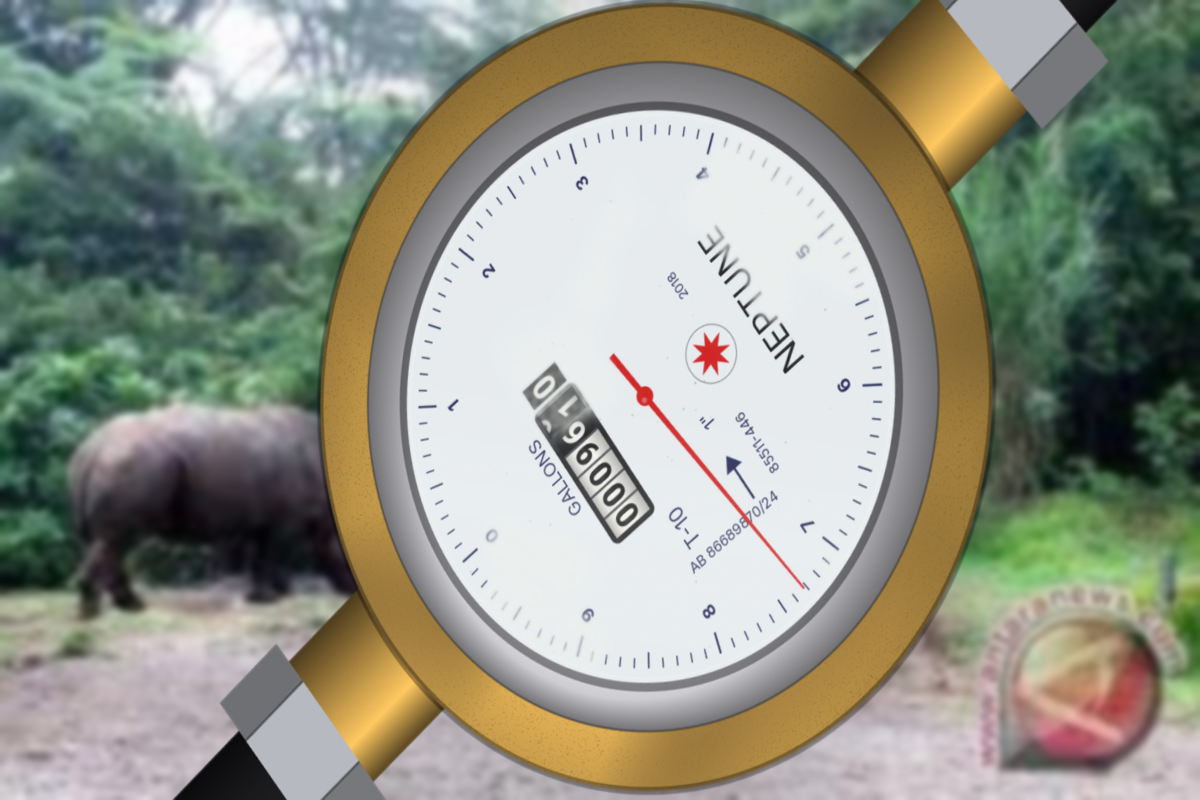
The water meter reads **9607.3** gal
